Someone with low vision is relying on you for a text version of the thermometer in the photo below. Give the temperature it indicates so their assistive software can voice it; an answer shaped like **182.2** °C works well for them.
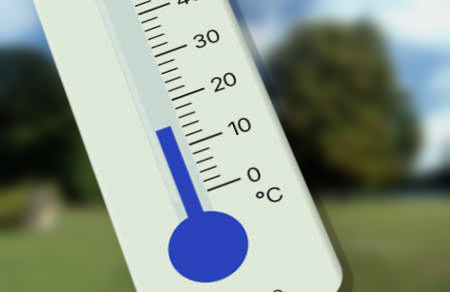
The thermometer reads **15** °C
